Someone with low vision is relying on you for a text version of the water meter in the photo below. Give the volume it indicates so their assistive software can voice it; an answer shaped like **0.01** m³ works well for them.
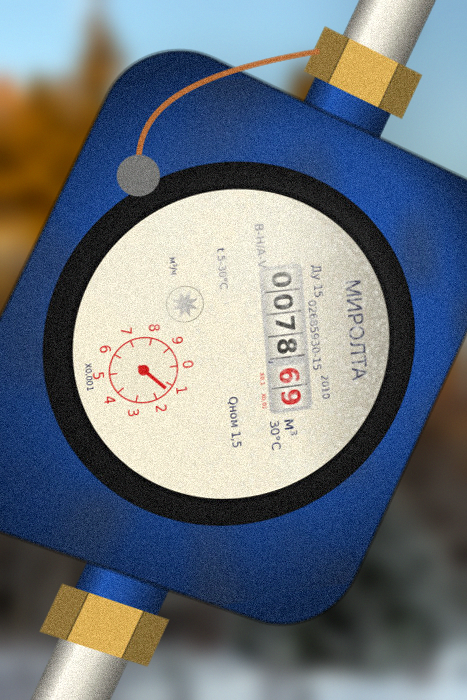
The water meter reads **78.691** m³
